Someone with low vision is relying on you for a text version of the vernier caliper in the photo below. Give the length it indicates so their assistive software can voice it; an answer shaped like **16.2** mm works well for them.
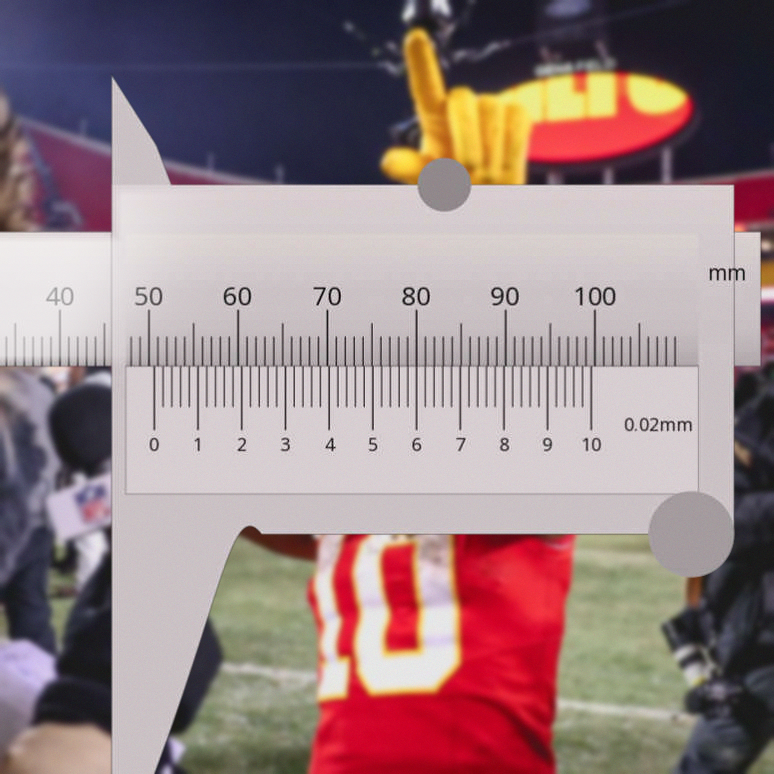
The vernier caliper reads **50.6** mm
